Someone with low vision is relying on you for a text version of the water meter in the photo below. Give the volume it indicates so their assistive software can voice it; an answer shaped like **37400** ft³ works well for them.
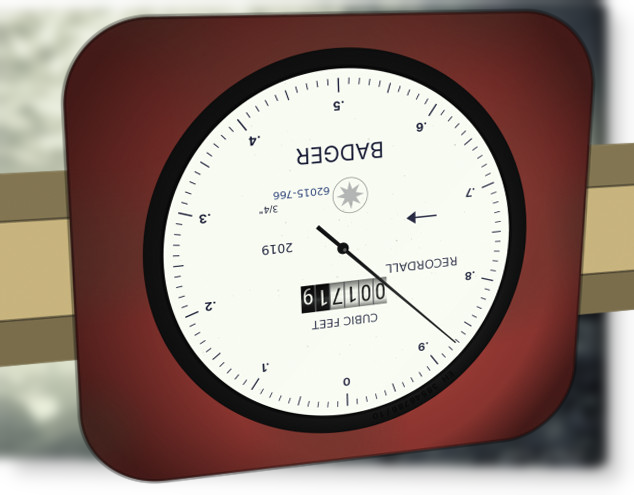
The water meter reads **1718.87** ft³
